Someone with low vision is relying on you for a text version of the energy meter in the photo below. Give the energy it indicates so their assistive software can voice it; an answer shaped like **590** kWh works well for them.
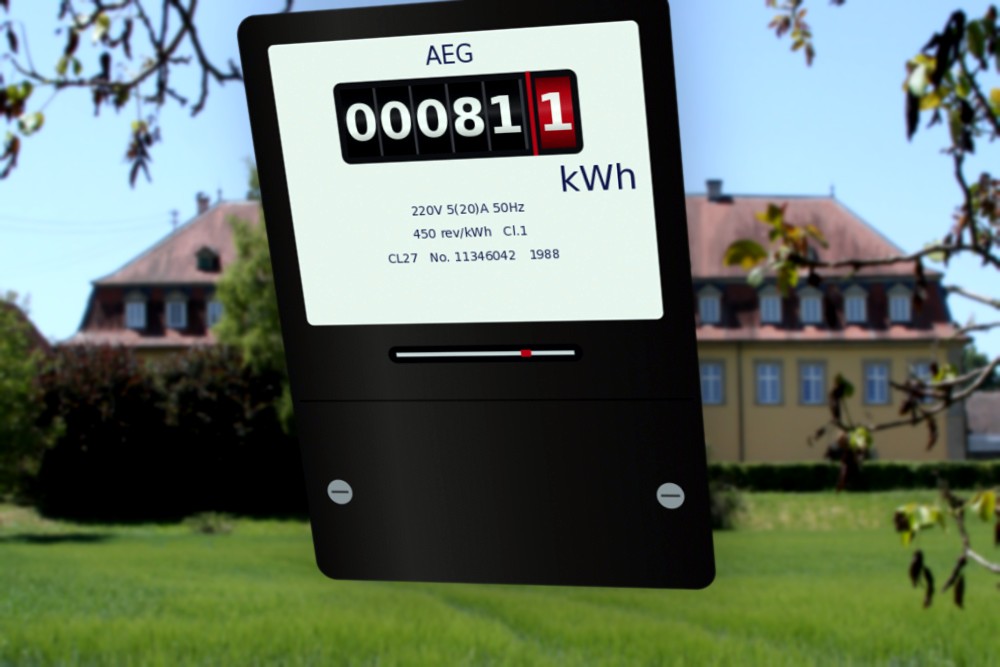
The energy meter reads **81.1** kWh
